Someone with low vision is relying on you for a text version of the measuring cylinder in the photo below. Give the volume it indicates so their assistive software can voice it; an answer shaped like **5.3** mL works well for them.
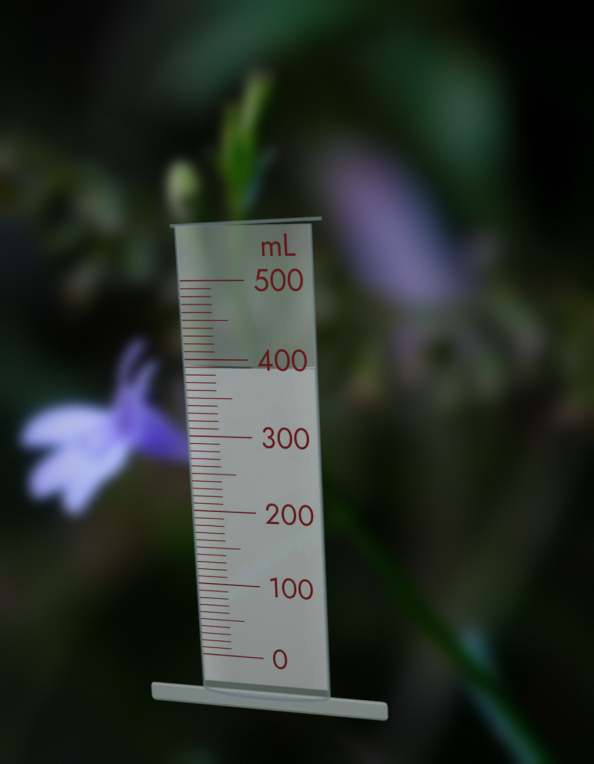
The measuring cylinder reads **390** mL
